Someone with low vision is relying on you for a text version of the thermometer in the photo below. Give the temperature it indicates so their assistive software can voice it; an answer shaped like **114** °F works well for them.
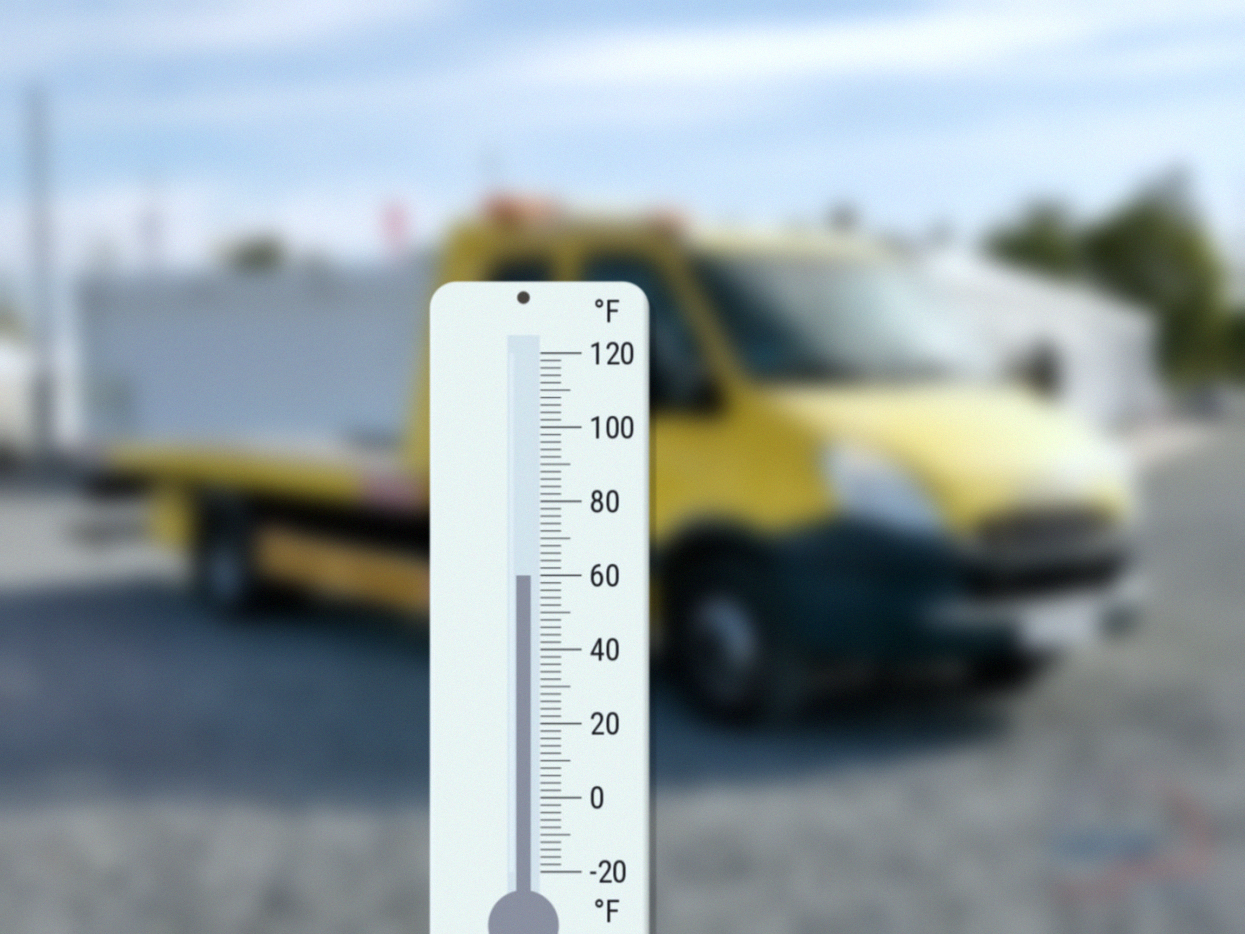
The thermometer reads **60** °F
